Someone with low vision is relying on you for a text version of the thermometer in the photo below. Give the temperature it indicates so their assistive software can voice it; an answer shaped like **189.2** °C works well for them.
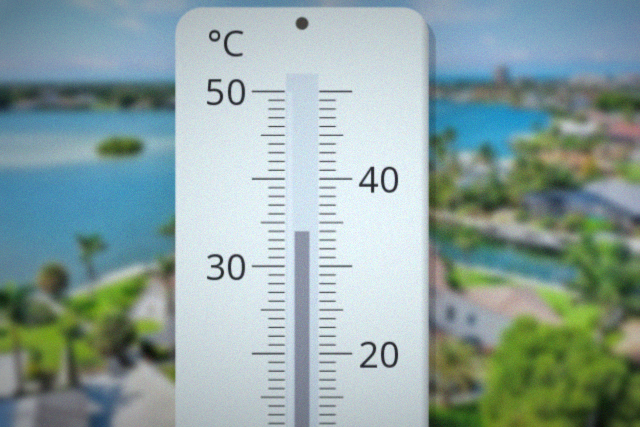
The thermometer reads **34** °C
